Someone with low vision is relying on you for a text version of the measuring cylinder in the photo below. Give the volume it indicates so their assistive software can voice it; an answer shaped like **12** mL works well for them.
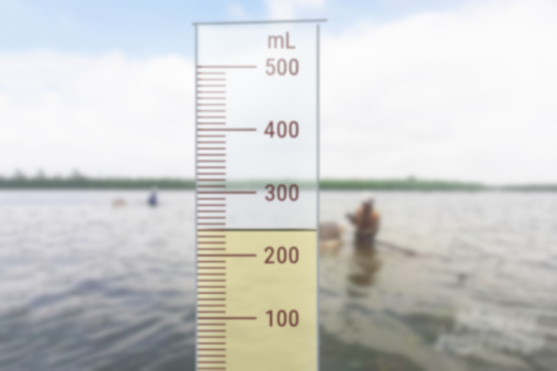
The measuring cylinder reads **240** mL
